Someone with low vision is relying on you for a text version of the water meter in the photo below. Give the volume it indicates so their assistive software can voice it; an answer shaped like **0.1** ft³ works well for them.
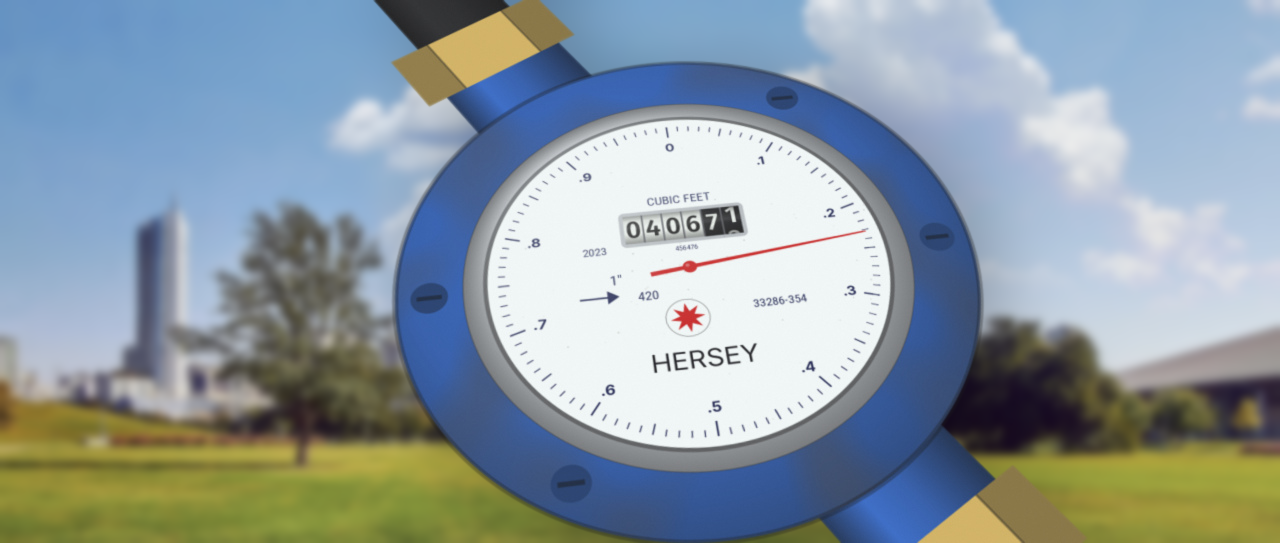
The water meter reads **40671.23** ft³
